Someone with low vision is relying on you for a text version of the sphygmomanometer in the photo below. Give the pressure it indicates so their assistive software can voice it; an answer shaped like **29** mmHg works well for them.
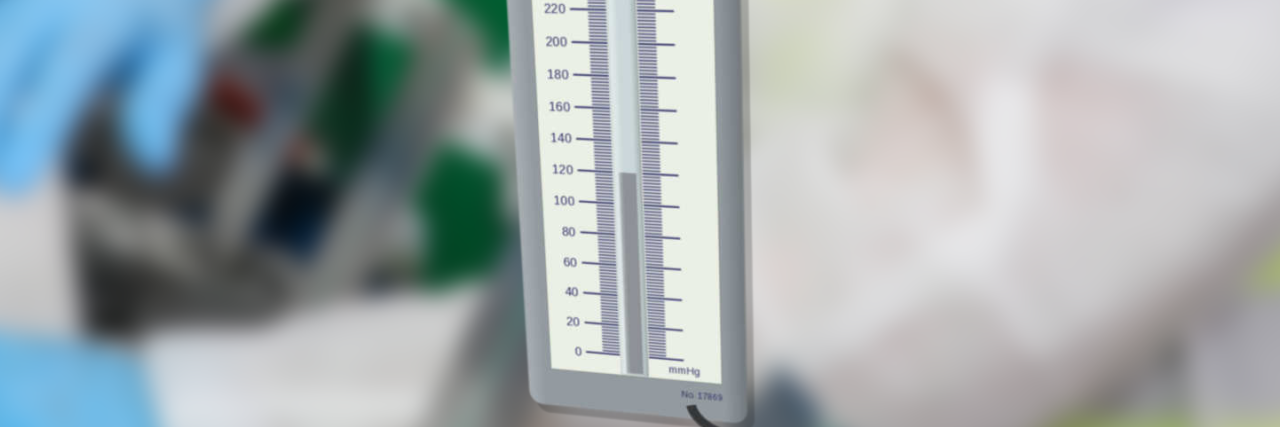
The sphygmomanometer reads **120** mmHg
